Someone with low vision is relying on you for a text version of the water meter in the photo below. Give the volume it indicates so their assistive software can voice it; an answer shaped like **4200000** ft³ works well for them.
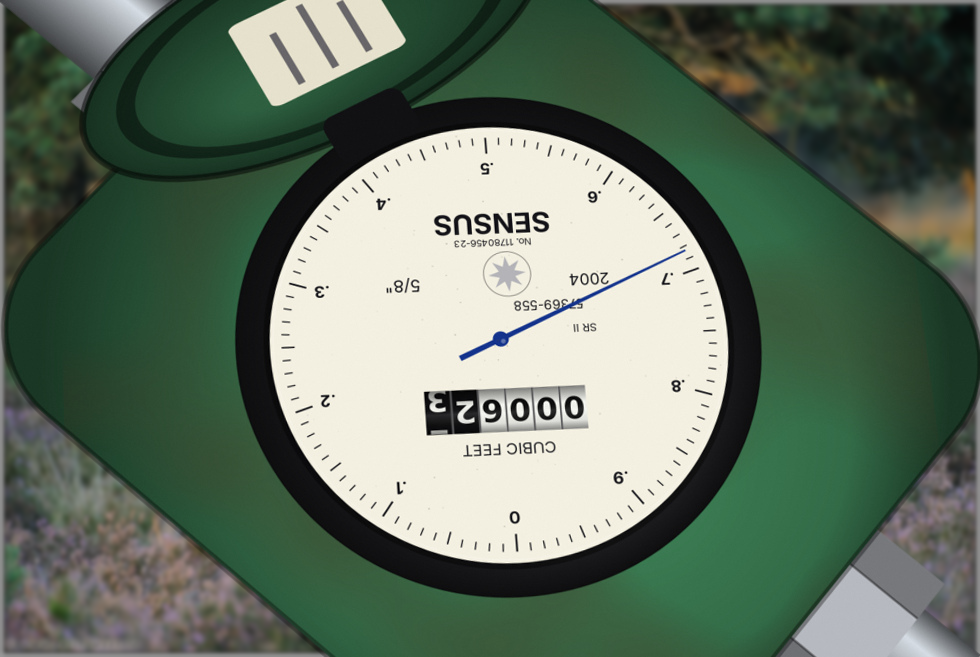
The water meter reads **622.68** ft³
